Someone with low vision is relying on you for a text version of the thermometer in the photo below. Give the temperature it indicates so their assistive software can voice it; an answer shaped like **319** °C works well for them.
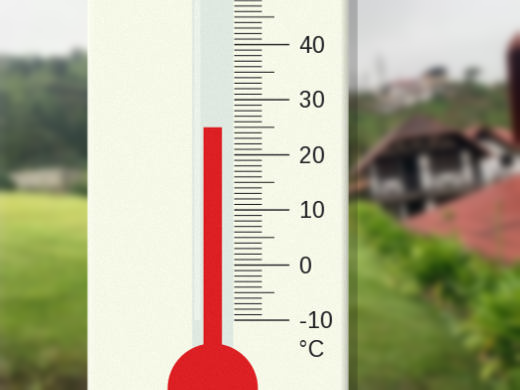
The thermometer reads **25** °C
